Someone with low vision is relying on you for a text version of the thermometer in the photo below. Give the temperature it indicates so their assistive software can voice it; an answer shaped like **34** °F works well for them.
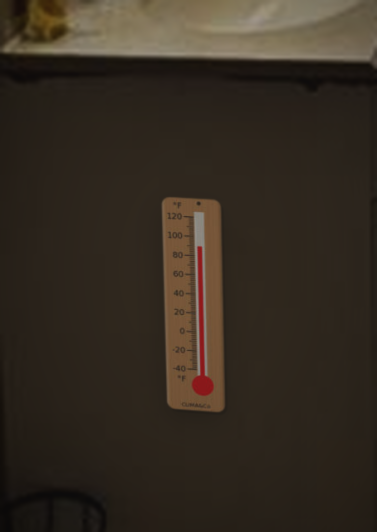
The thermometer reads **90** °F
